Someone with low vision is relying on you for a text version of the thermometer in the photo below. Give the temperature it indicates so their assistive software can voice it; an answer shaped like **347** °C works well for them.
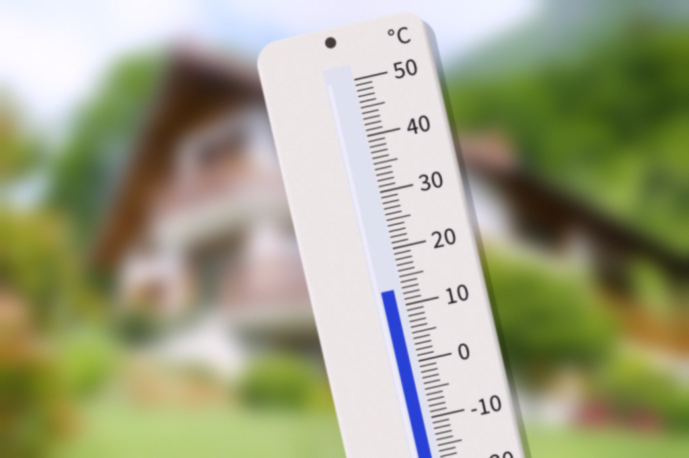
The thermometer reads **13** °C
